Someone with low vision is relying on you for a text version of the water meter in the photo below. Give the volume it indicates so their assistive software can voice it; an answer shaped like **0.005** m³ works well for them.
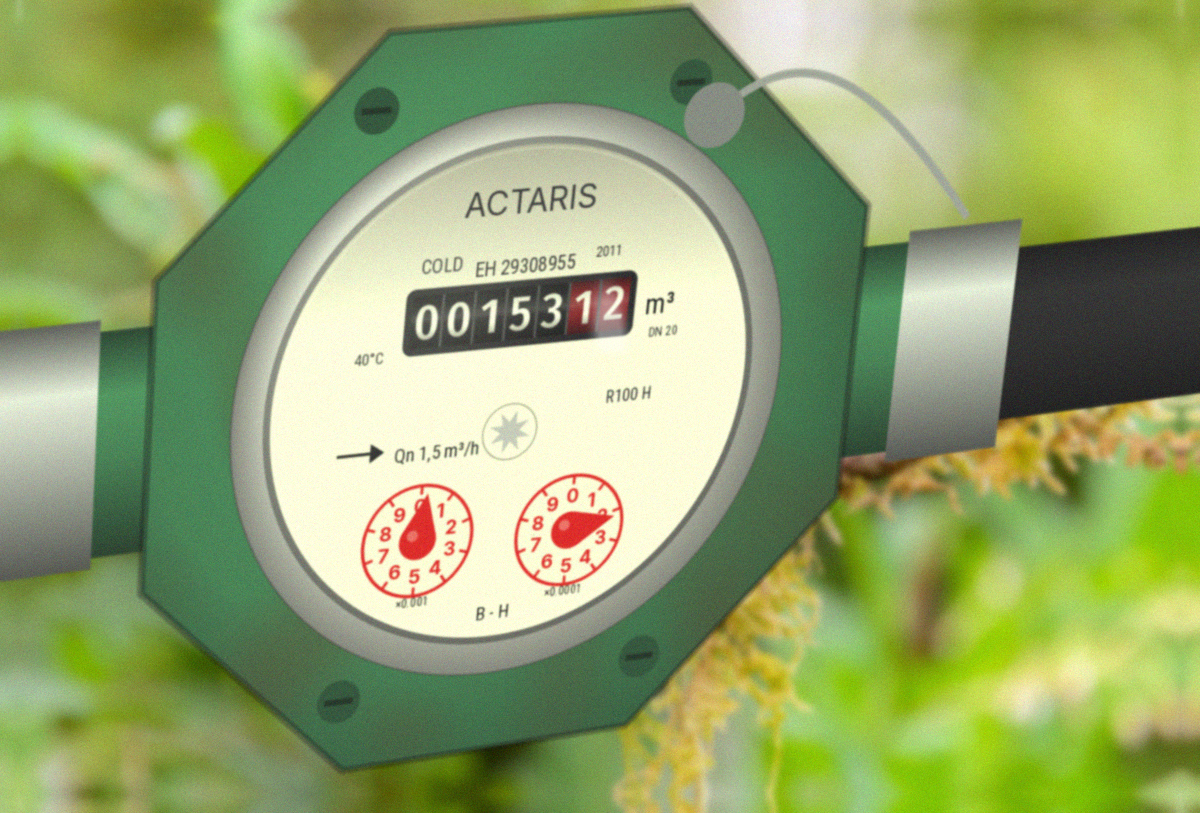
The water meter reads **153.1202** m³
